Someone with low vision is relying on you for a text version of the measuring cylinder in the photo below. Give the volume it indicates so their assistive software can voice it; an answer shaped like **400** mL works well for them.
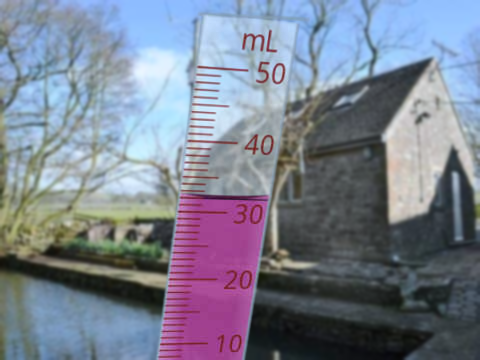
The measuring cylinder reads **32** mL
